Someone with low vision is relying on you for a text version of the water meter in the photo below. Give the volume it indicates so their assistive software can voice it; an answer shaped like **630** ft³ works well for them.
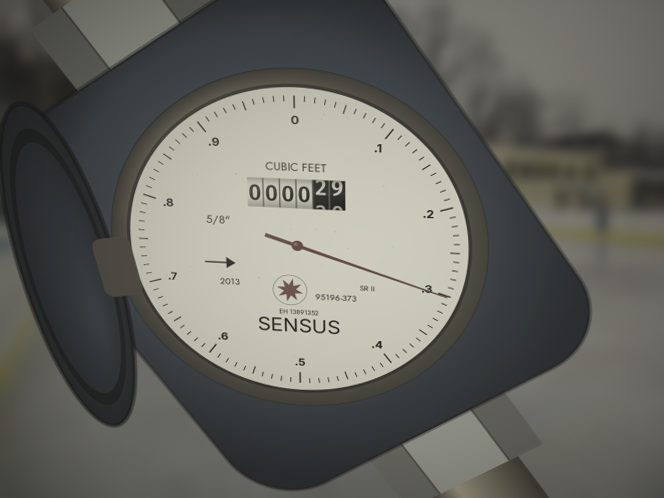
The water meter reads **29.30** ft³
